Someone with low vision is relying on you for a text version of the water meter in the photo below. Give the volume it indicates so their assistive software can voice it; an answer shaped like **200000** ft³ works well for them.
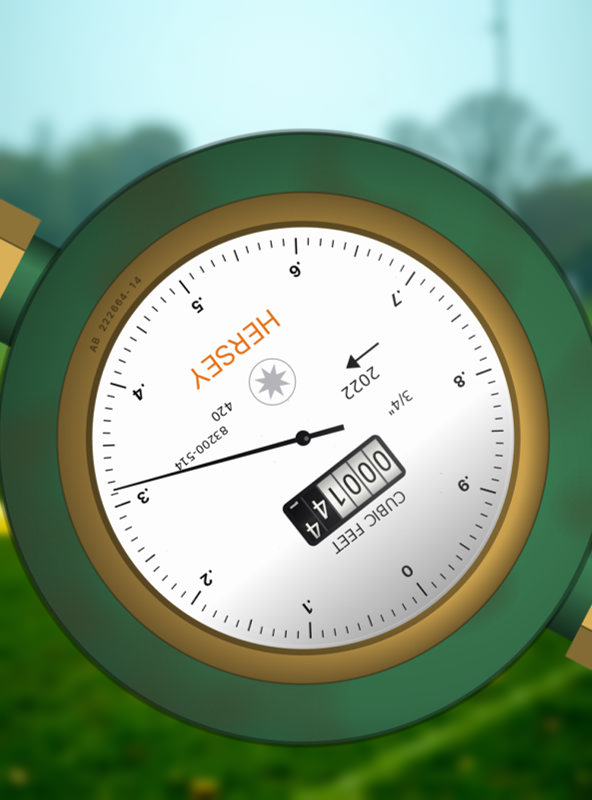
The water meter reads **144.31** ft³
